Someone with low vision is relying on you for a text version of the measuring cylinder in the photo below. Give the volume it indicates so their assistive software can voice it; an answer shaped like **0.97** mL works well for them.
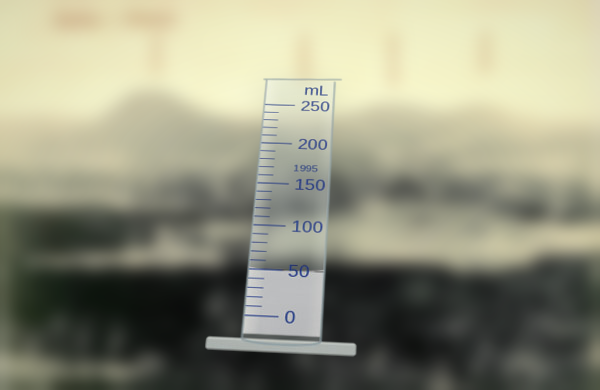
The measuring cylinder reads **50** mL
